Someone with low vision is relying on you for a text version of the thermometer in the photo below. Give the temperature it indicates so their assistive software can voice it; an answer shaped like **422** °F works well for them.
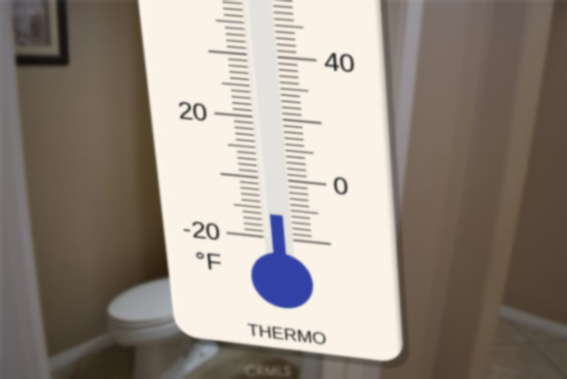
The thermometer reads **-12** °F
